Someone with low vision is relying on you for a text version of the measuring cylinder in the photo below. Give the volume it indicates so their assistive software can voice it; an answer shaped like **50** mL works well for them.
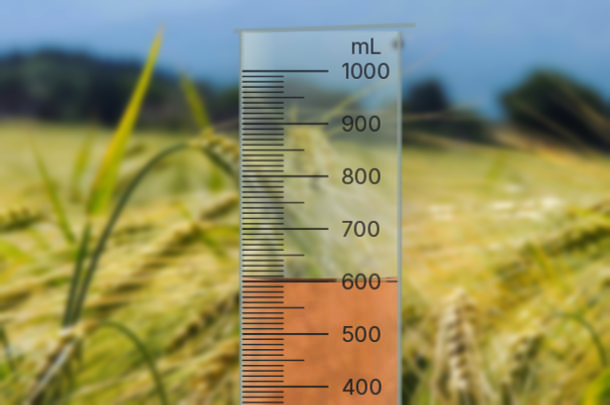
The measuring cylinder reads **600** mL
